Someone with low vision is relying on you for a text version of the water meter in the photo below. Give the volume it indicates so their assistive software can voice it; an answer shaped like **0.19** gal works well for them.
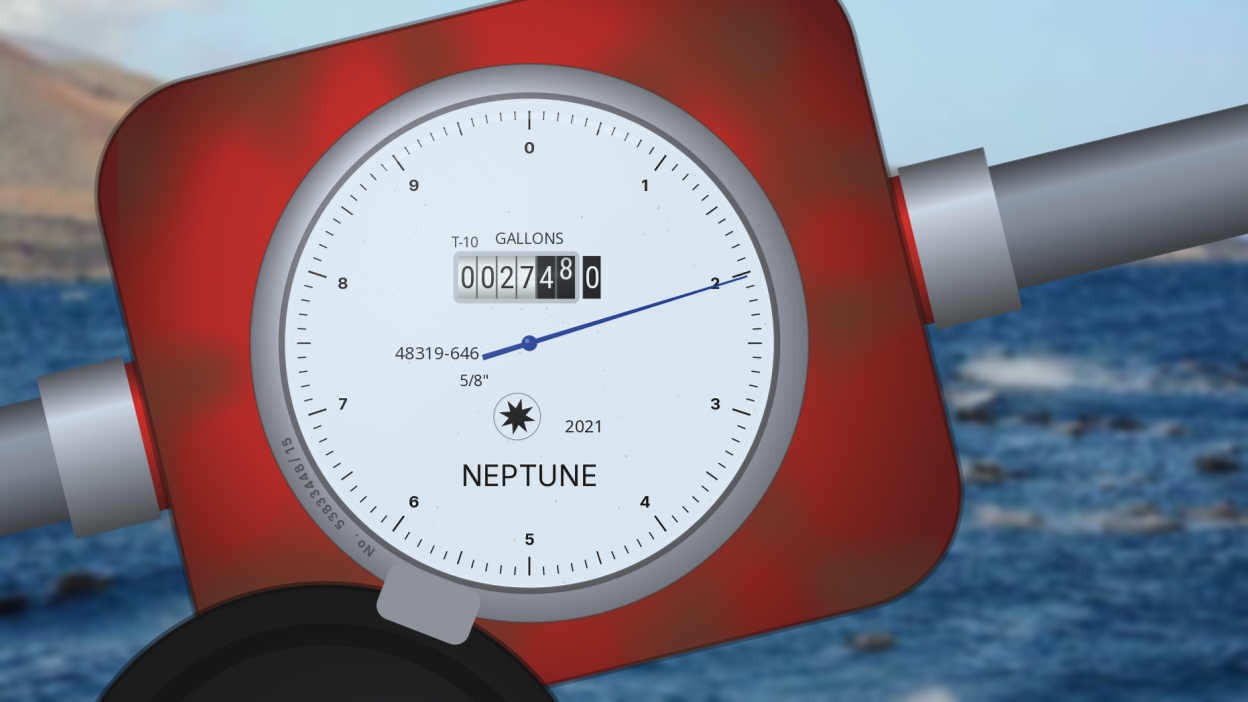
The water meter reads **27482.0** gal
